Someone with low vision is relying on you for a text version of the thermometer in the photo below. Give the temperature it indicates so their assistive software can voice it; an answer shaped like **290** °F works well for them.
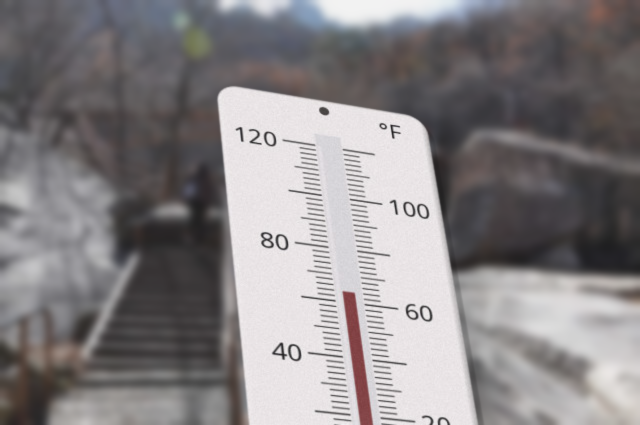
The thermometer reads **64** °F
